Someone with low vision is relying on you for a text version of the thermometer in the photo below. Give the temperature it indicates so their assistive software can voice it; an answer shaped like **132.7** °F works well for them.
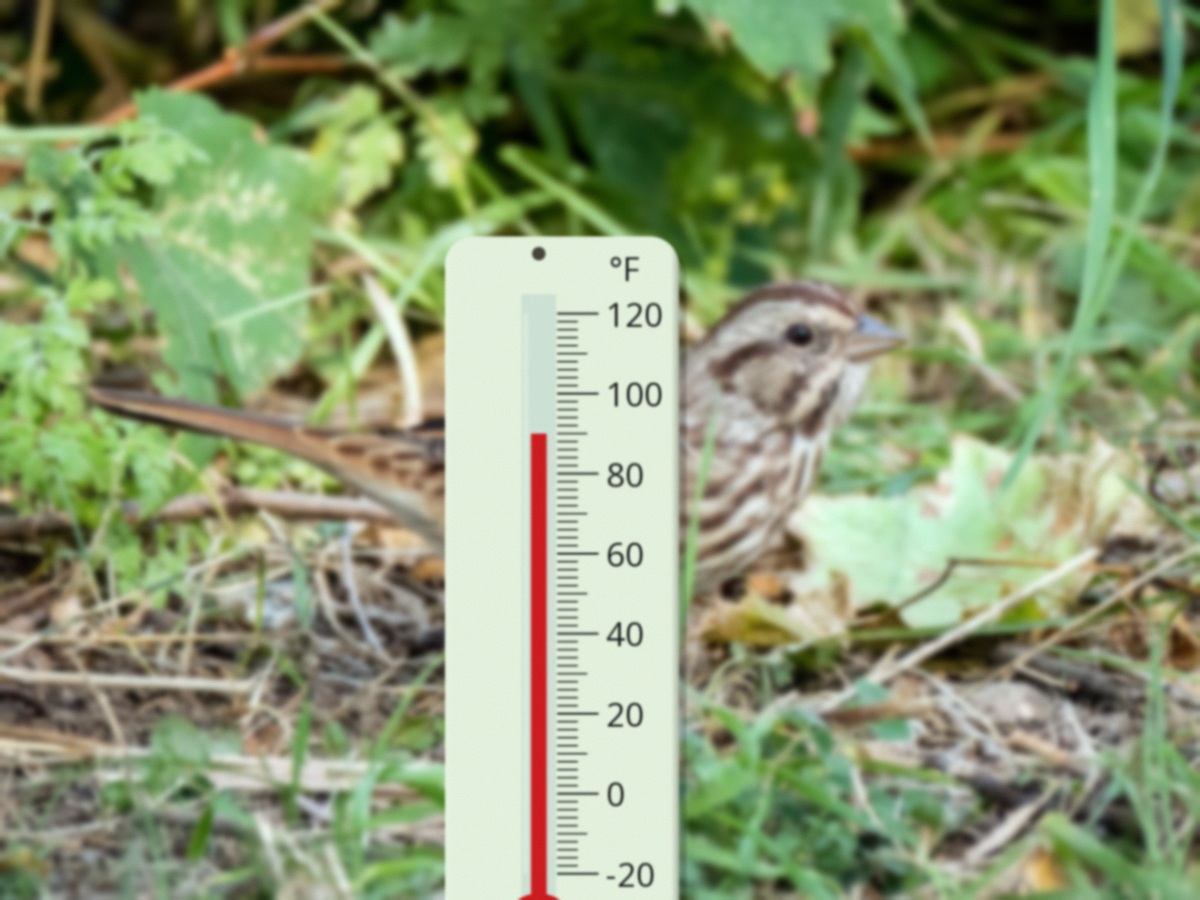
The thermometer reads **90** °F
